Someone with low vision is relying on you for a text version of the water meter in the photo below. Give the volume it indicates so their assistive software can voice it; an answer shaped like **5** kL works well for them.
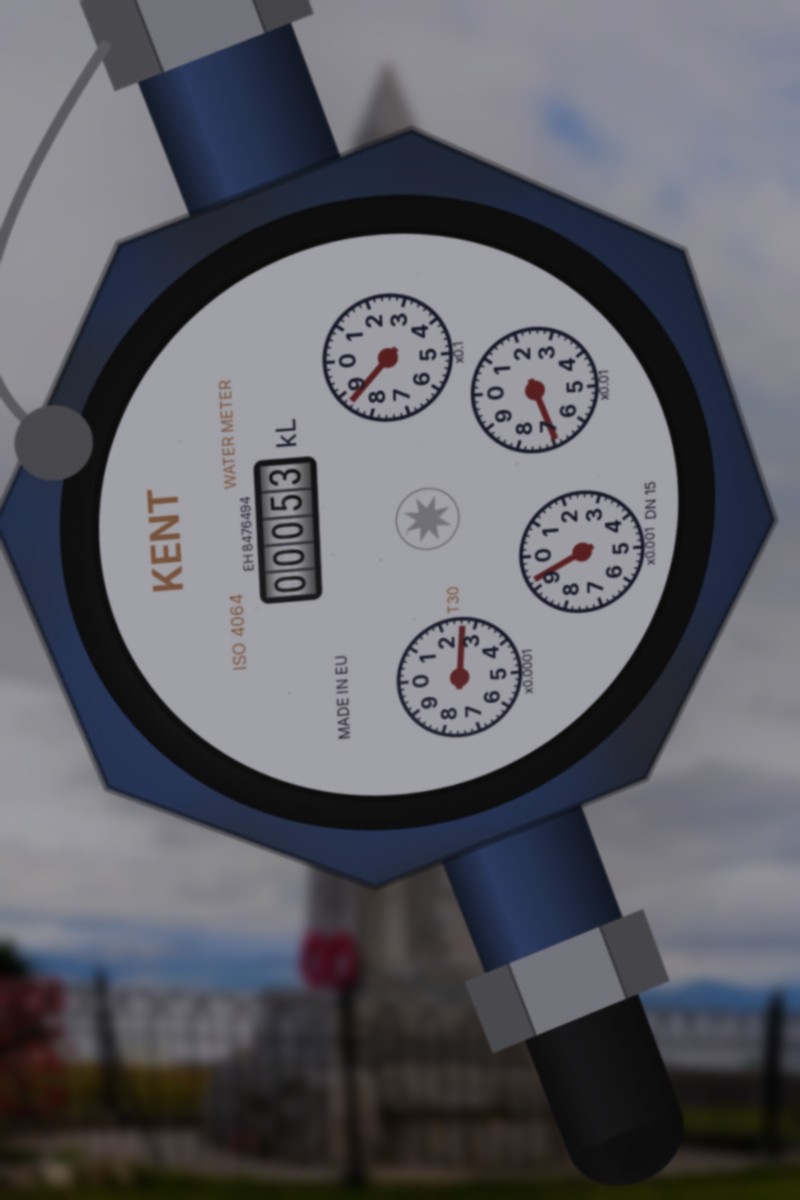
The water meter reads **53.8692** kL
